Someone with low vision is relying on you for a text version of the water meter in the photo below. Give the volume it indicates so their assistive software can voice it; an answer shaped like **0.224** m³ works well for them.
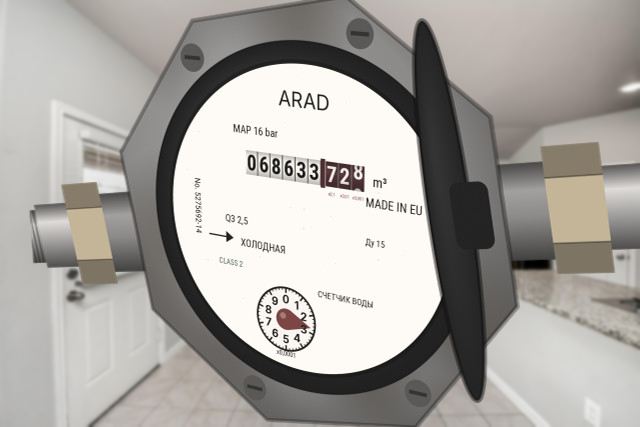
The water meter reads **68633.7282** m³
